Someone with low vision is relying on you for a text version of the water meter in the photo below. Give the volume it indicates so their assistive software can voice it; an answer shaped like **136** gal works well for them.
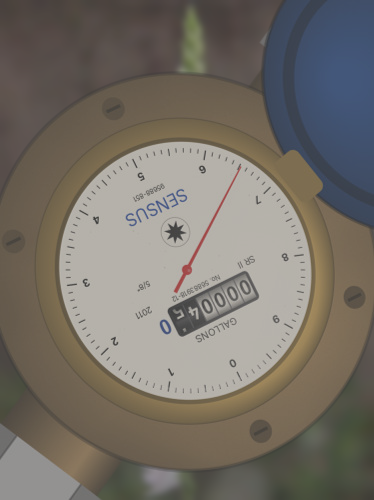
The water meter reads **446.5** gal
